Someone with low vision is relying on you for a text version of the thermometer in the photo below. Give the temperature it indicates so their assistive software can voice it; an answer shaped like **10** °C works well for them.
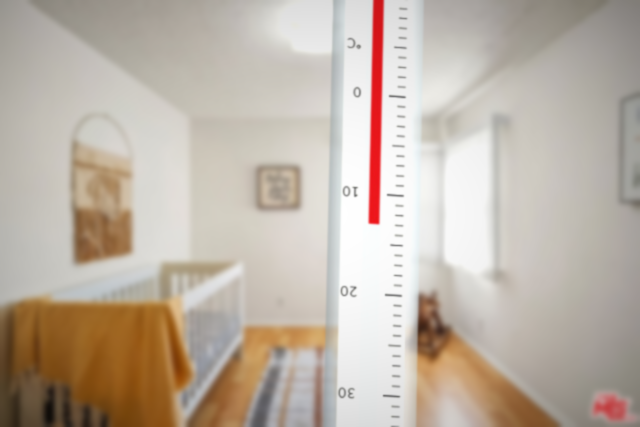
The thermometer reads **13** °C
